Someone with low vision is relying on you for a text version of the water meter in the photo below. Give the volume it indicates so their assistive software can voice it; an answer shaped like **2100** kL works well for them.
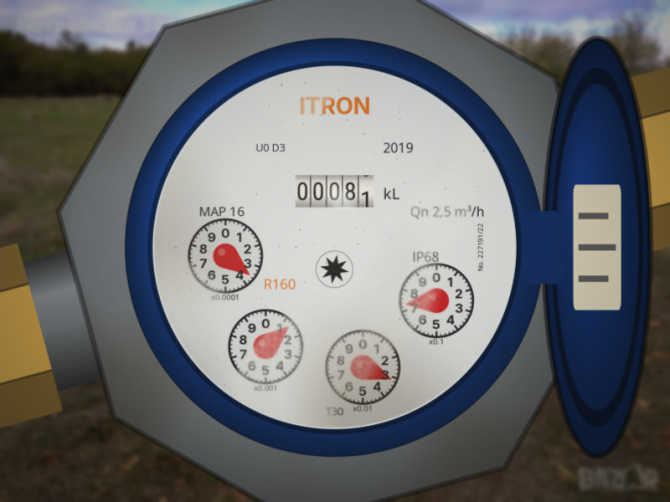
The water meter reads **80.7313** kL
